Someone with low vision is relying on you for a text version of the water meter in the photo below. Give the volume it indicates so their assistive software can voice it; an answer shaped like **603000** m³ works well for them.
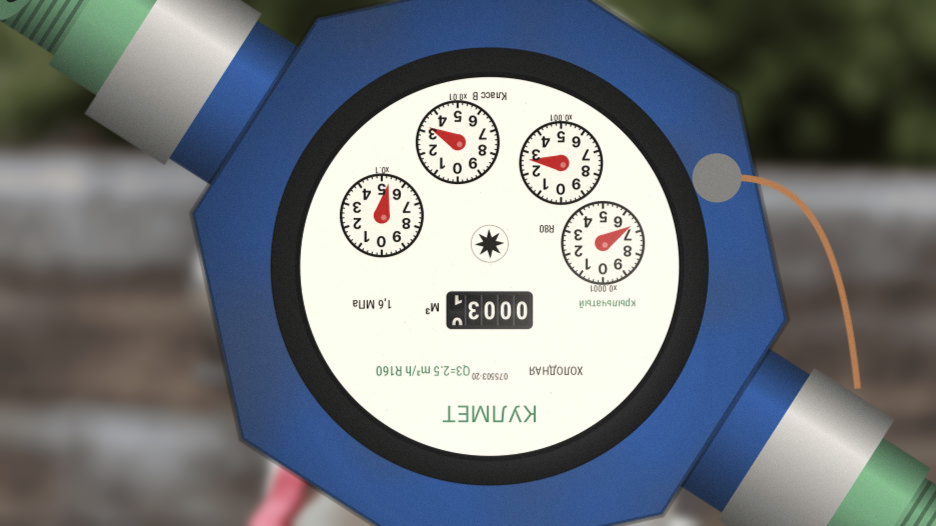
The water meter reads **30.5326** m³
